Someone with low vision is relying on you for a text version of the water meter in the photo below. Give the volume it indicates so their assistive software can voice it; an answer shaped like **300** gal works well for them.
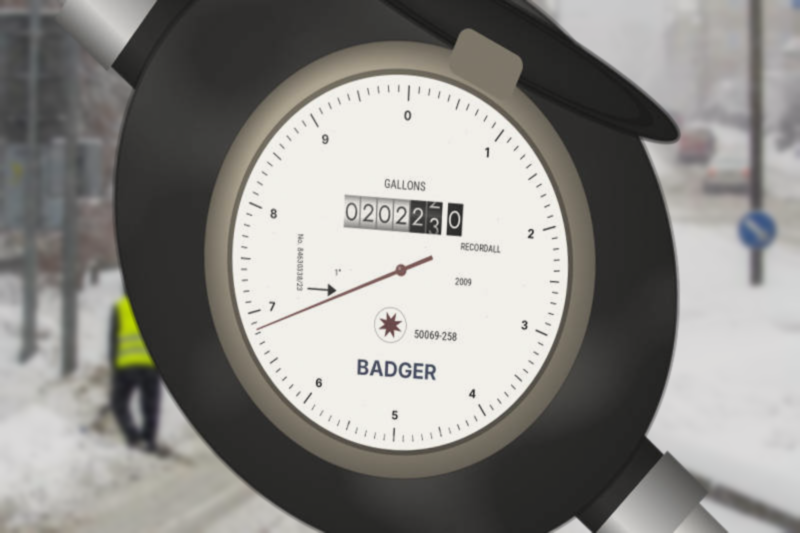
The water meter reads **202226.8** gal
